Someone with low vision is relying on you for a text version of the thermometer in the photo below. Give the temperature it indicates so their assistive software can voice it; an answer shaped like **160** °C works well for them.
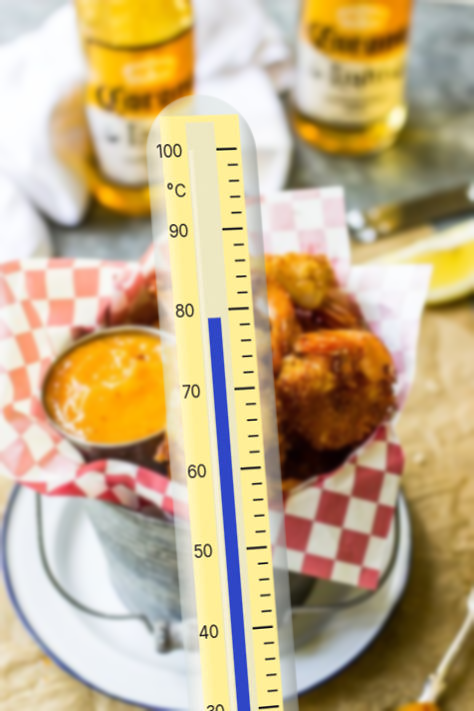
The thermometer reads **79** °C
